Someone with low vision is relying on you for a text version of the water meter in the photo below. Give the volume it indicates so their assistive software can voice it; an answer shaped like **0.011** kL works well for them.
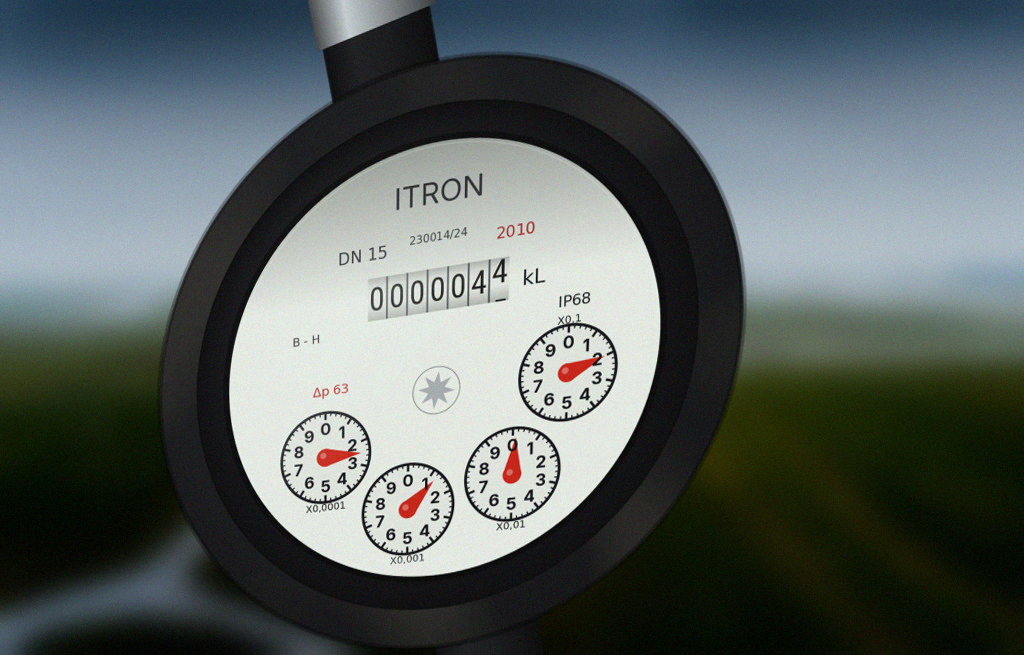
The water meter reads **44.2012** kL
